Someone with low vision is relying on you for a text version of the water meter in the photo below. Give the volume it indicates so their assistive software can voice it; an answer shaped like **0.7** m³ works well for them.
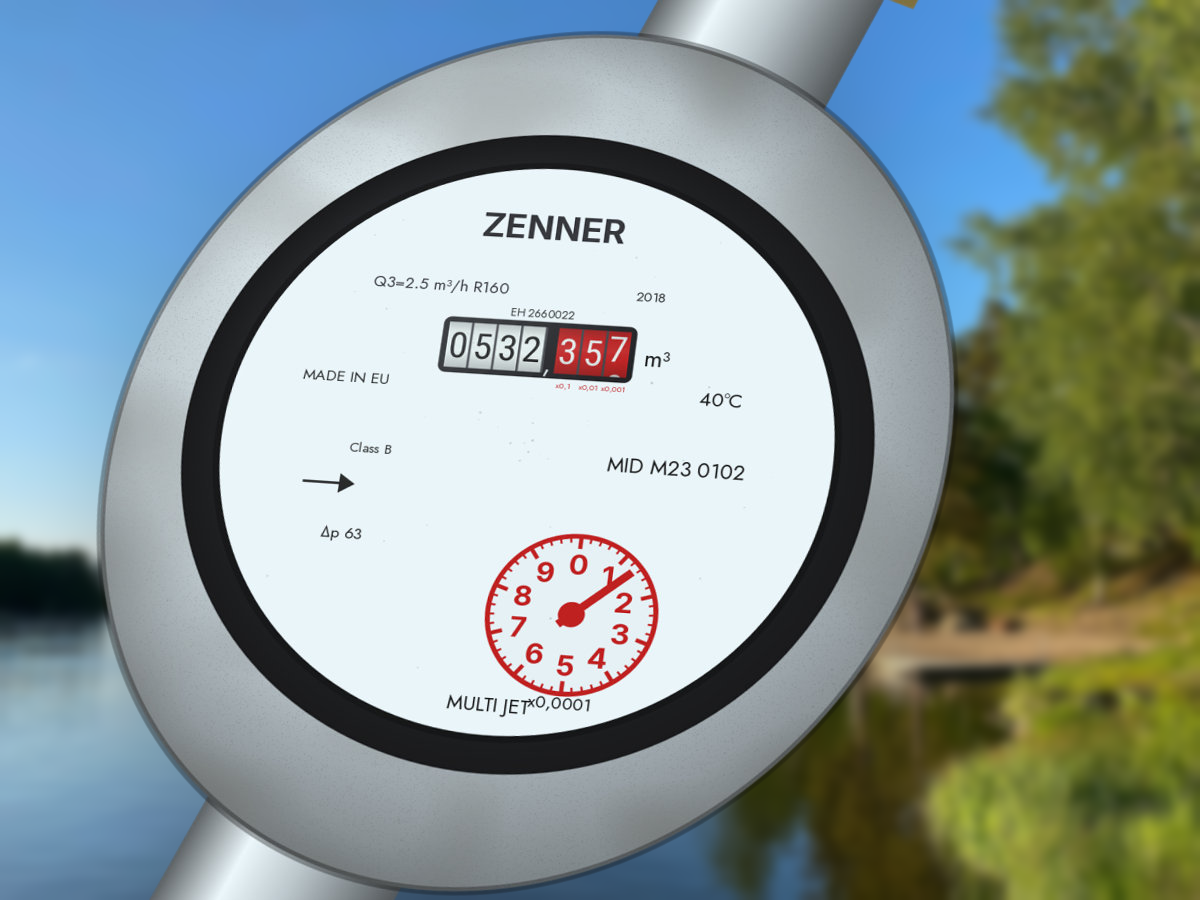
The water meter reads **532.3571** m³
